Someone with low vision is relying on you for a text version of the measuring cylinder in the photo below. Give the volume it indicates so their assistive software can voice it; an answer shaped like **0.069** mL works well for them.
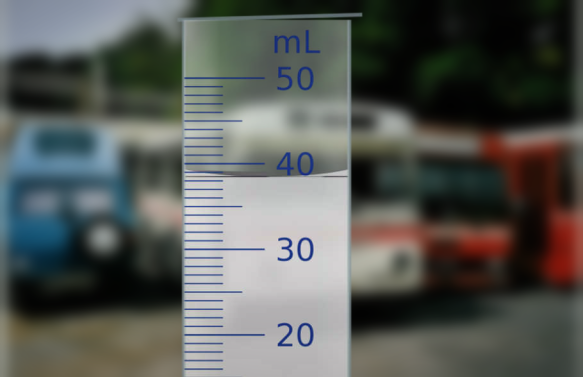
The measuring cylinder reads **38.5** mL
